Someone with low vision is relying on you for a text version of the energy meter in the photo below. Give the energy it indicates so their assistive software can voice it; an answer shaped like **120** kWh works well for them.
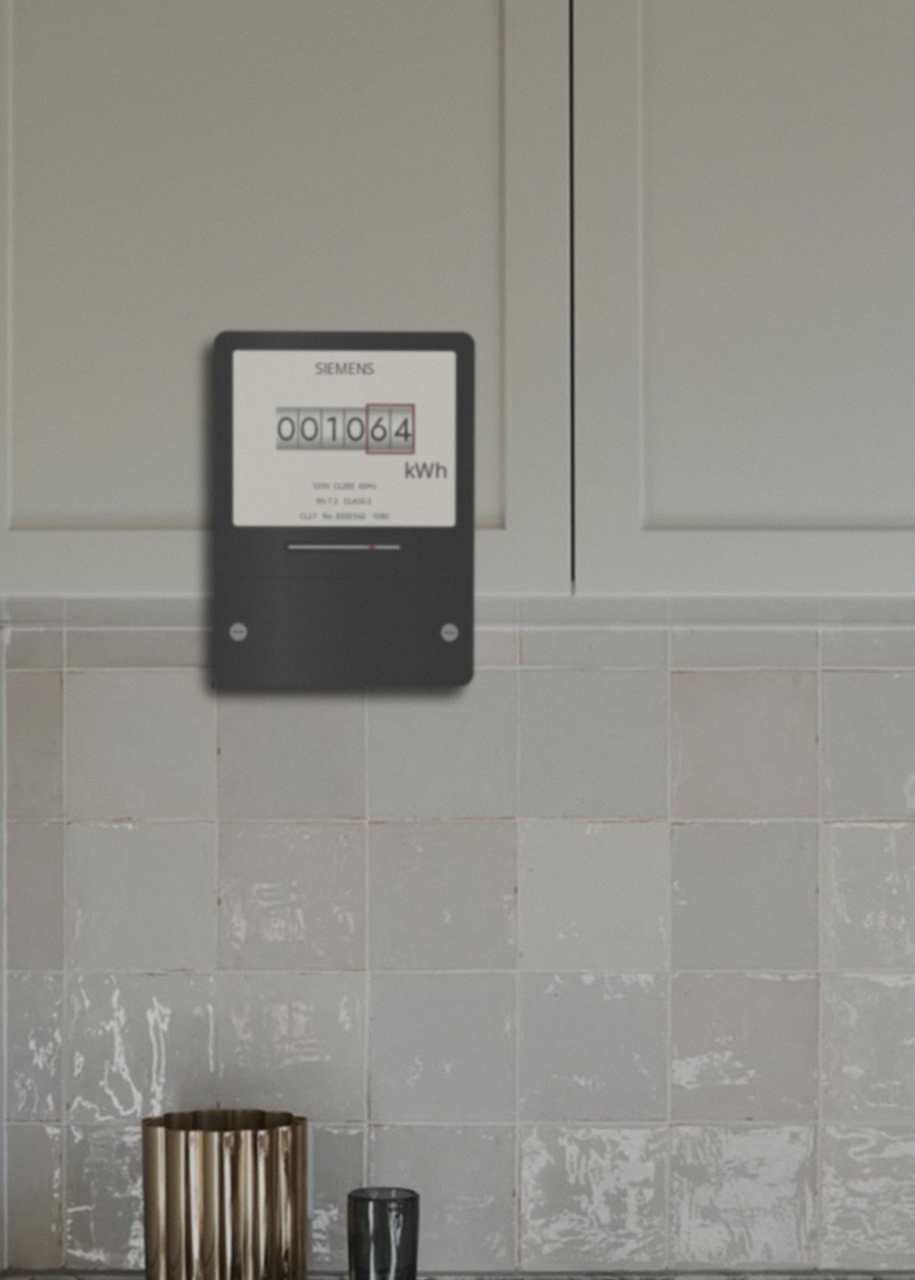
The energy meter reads **10.64** kWh
